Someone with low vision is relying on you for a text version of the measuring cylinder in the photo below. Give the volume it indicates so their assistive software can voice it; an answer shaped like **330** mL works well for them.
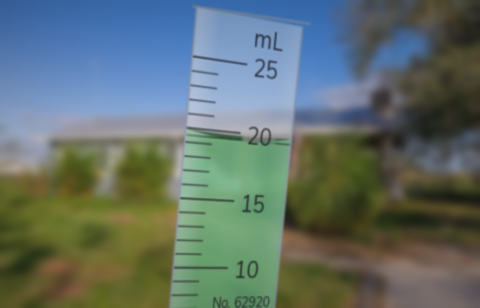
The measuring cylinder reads **19.5** mL
